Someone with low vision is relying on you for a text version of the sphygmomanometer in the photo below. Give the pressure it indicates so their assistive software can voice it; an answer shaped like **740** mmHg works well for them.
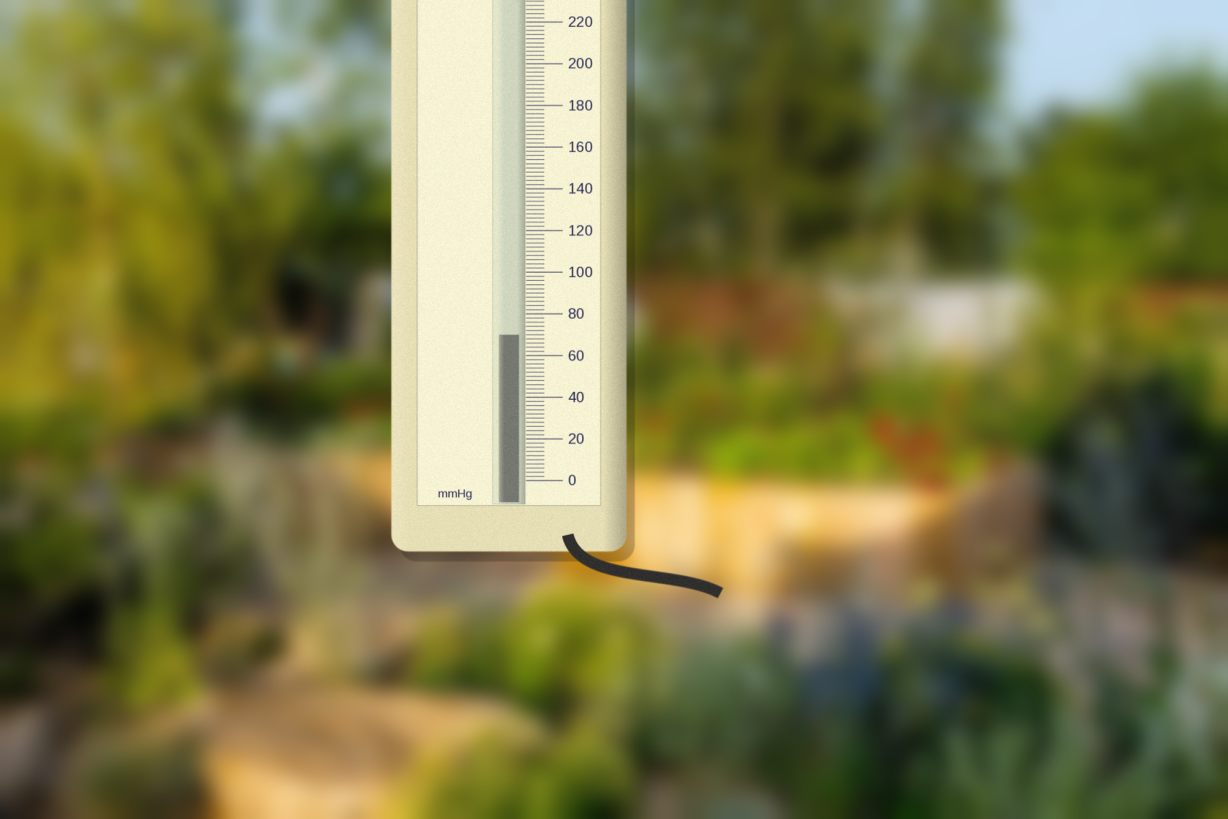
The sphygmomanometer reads **70** mmHg
